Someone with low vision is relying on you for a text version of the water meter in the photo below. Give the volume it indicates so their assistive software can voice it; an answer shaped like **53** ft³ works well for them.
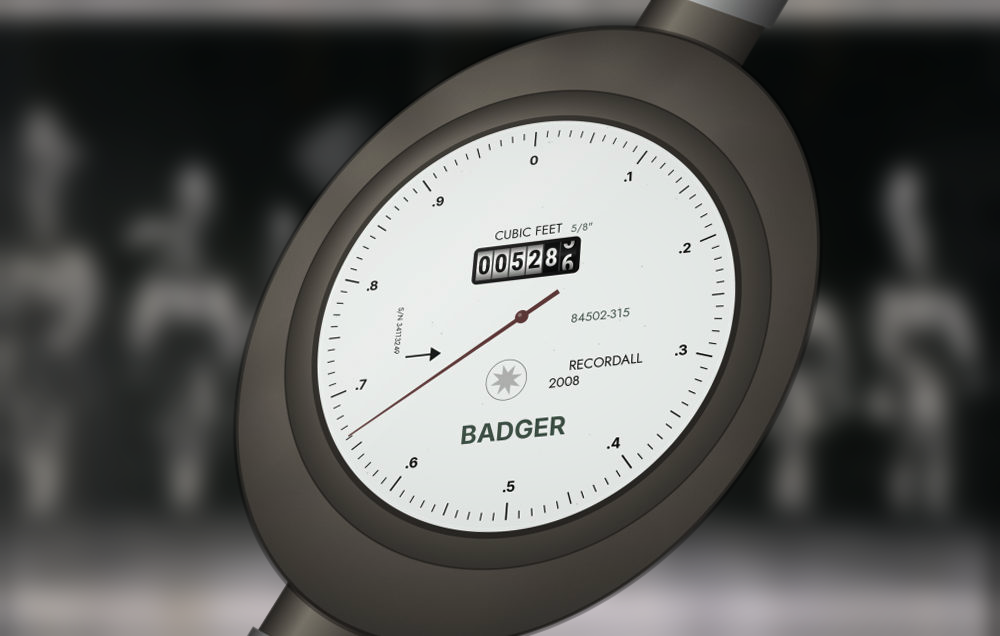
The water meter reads **5285.66** ft³
